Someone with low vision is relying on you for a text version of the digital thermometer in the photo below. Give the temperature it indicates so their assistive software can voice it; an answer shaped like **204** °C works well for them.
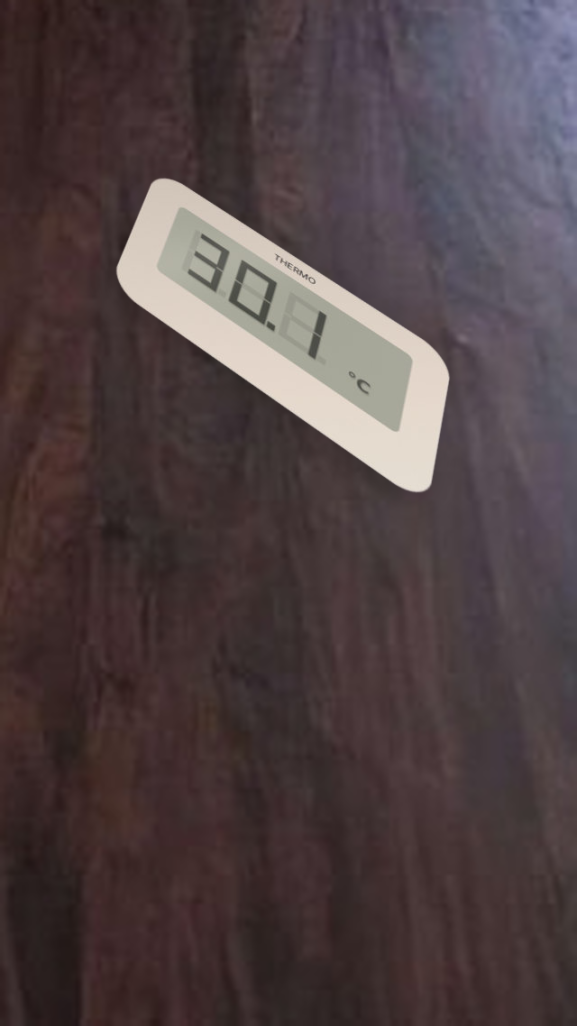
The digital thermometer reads **30.1** °C
